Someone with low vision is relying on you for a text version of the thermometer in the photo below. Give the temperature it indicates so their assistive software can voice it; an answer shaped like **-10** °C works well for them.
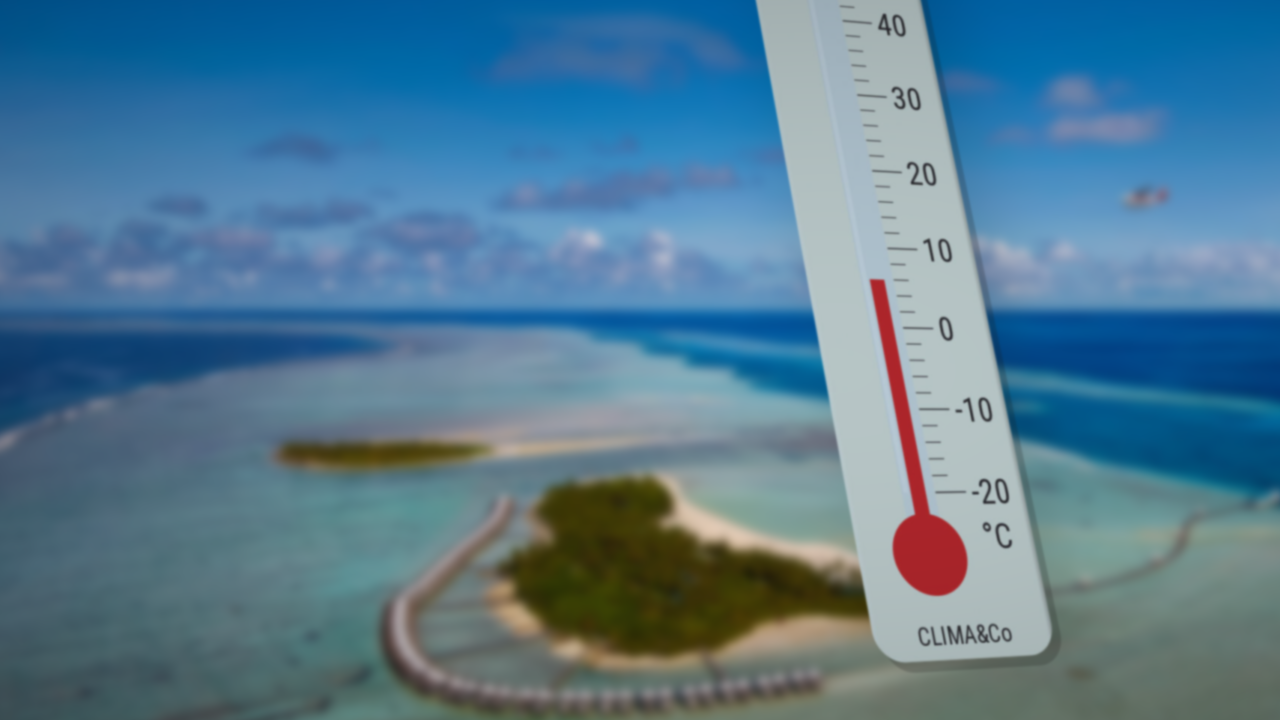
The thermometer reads **6** °C
